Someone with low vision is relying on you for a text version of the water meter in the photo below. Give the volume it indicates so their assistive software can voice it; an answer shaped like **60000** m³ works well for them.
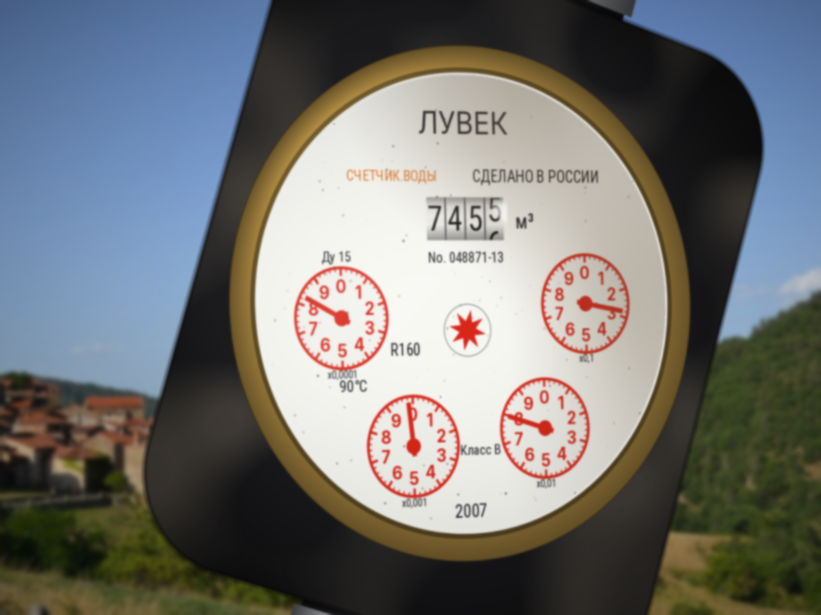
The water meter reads **7455.2798** m³
